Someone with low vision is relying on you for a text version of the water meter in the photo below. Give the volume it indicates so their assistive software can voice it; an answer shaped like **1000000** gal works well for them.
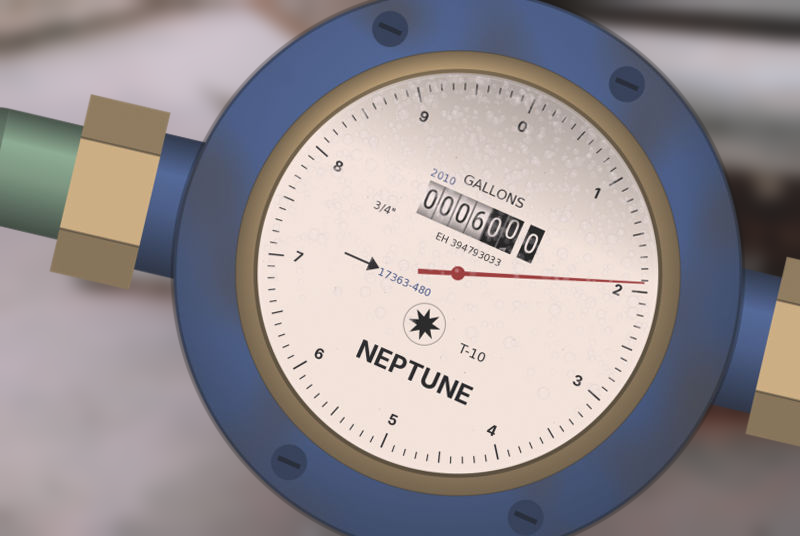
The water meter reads **6001.9** gal
